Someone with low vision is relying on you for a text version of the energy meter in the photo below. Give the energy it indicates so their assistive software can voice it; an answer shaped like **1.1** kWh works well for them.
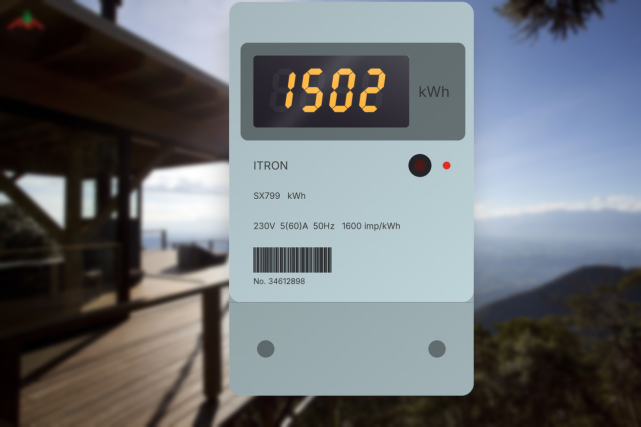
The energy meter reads **1502** kWh
